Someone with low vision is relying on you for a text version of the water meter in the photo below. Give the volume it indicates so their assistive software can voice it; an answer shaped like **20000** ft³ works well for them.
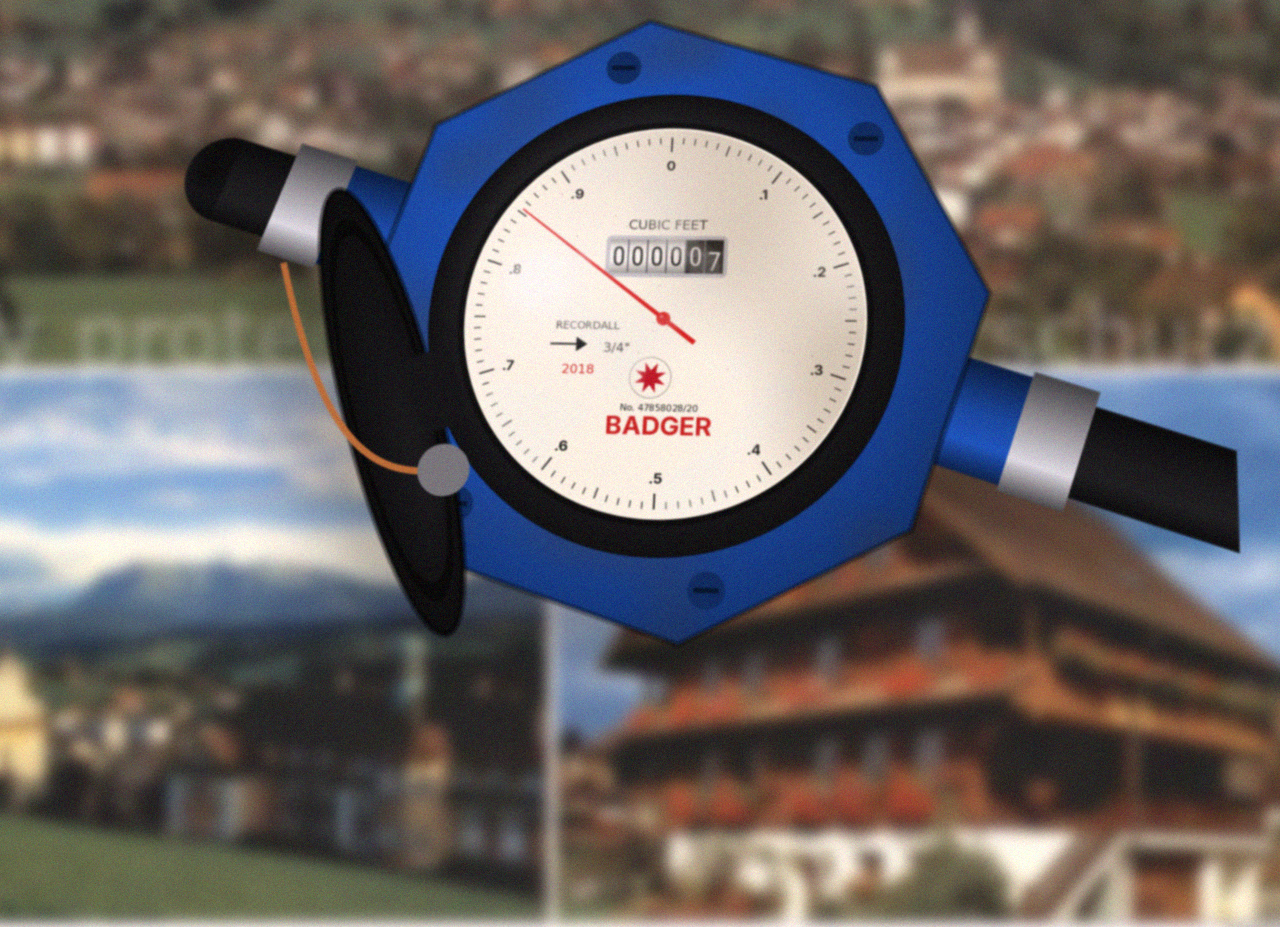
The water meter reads **6.85** ft³
